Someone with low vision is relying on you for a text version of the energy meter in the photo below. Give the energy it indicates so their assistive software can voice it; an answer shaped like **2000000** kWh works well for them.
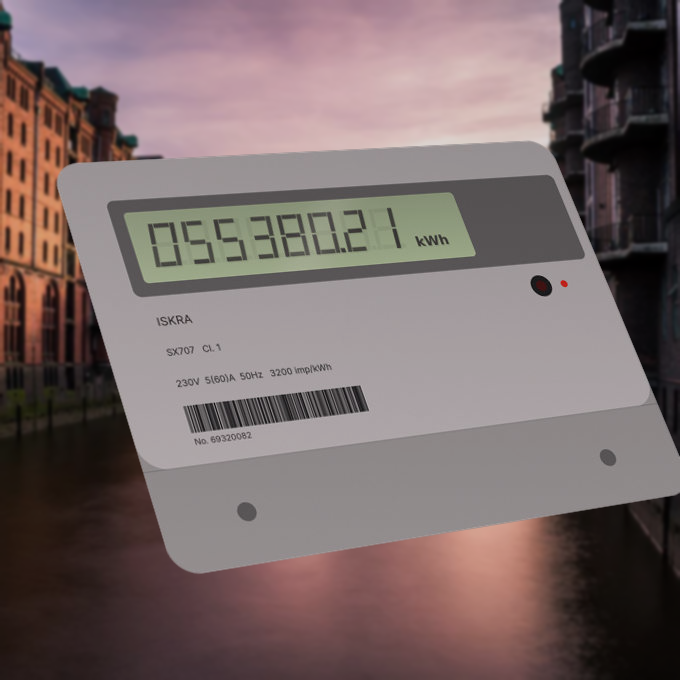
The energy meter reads **55380.21** kWh
